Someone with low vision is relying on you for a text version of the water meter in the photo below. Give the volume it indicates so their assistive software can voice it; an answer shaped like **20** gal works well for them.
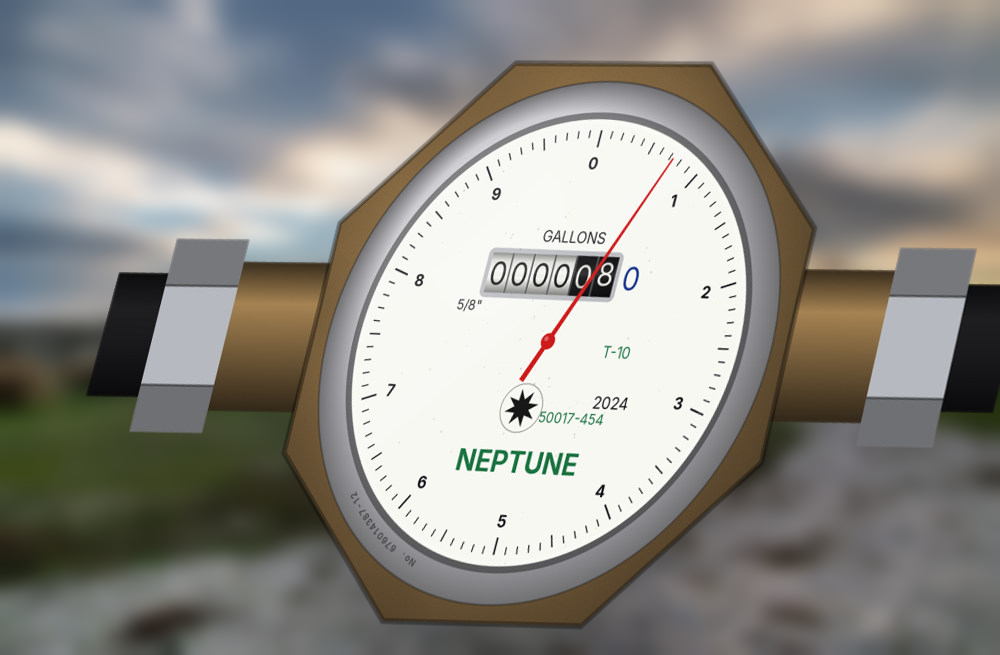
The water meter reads **80.7** gal
